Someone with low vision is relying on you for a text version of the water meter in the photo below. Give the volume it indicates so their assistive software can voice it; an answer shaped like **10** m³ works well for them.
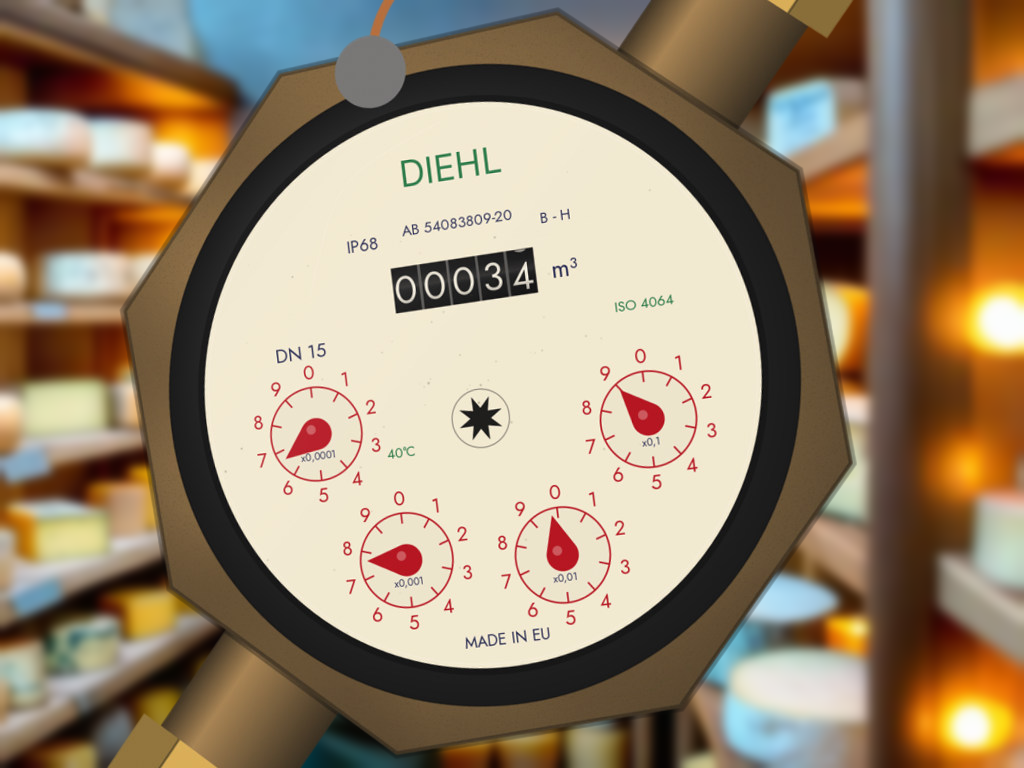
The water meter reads **33.8976** m³
